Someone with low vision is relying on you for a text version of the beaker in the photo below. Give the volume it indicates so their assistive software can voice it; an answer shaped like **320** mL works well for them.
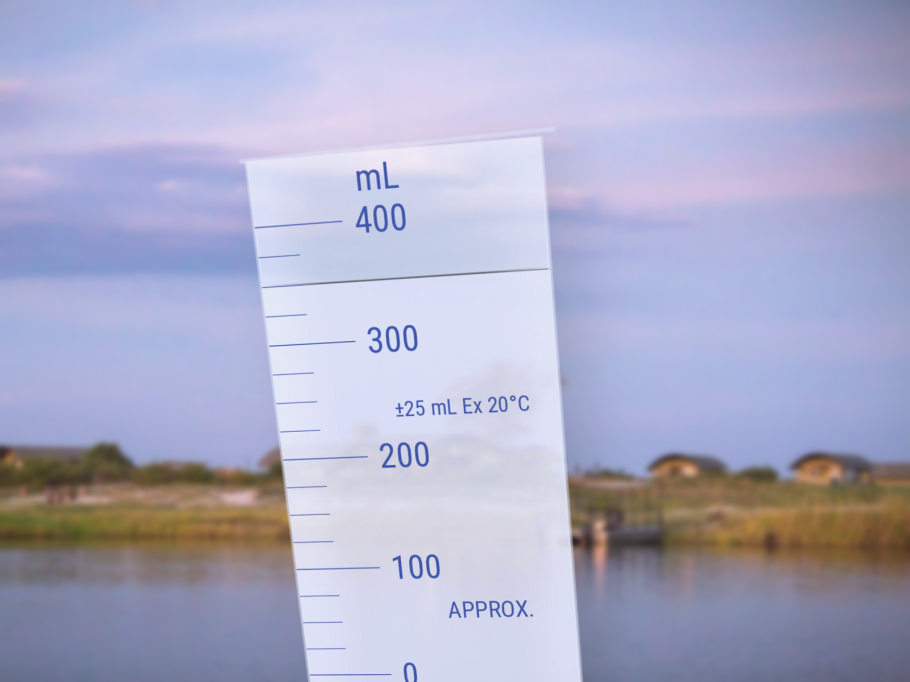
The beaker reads **350** mL
